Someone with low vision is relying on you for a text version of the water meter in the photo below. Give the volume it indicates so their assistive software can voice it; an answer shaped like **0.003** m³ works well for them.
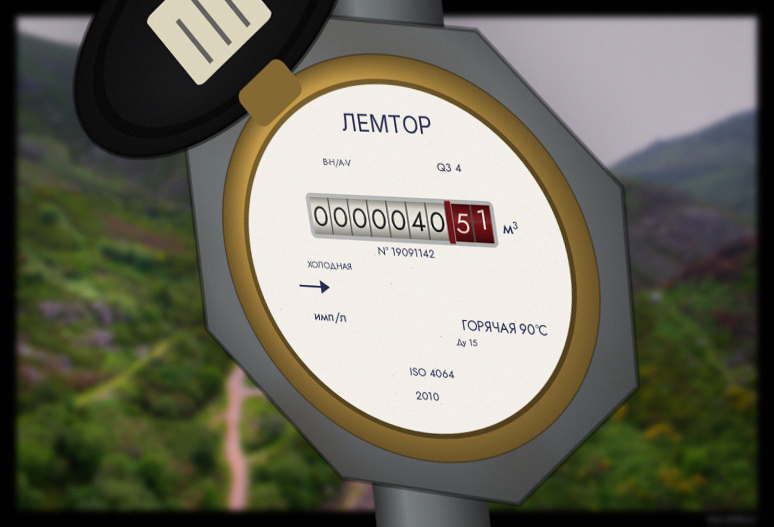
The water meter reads **40.51** m³
